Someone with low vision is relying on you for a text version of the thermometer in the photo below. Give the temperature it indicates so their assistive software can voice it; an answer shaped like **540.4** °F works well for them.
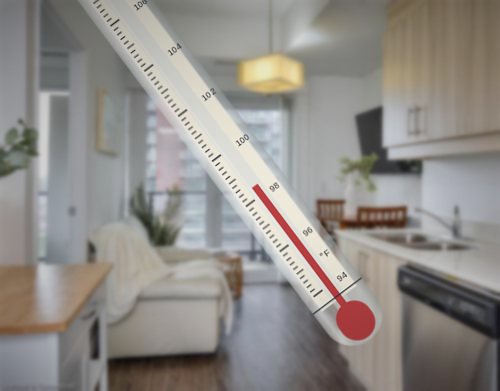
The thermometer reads **98.4** °F
